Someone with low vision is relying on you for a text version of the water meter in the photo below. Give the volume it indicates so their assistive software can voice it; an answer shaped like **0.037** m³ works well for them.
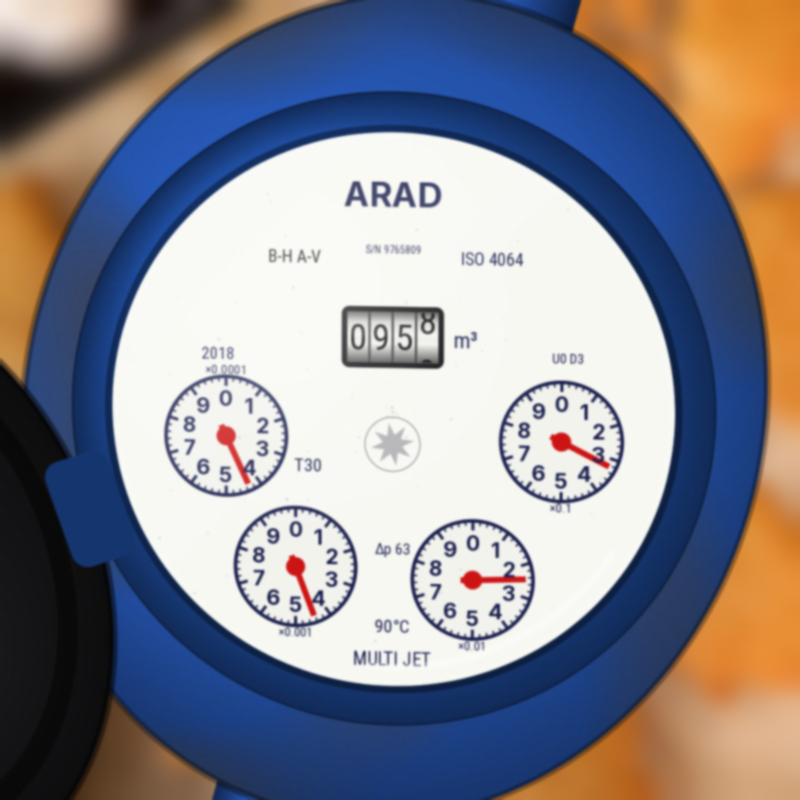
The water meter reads **958.3244** m³
